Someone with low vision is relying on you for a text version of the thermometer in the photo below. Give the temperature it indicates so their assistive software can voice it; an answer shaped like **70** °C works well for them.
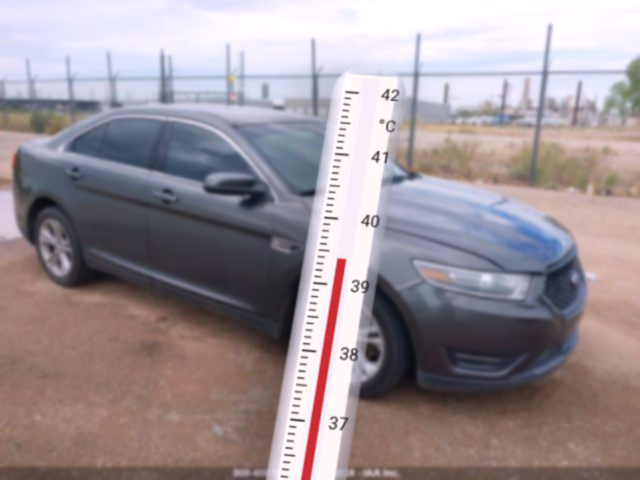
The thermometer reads **39.4** °C
